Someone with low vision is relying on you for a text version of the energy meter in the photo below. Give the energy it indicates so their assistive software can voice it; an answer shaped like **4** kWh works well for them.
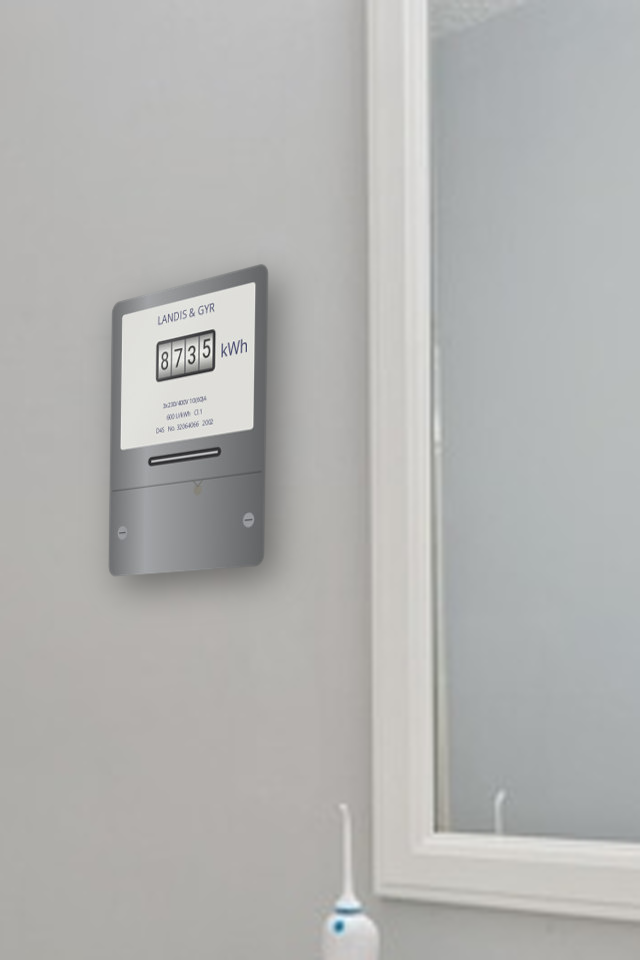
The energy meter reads **8735** kWh
